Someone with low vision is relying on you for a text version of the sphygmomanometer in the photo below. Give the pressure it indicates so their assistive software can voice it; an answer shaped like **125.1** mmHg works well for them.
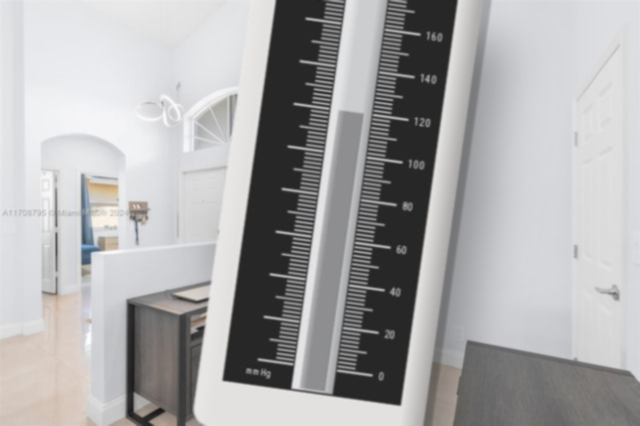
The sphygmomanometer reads **120** mmHg
